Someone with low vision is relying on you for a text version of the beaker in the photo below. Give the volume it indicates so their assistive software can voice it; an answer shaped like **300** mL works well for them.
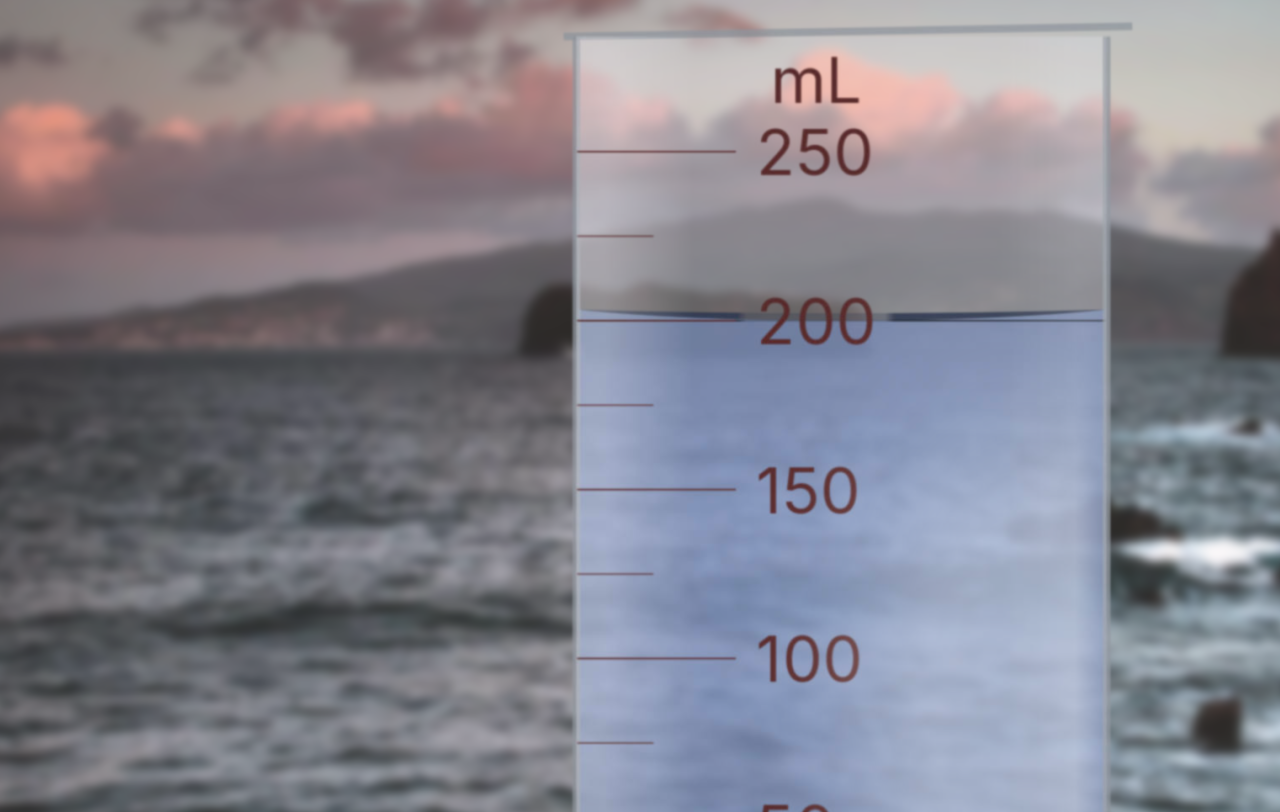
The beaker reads **200** mL
